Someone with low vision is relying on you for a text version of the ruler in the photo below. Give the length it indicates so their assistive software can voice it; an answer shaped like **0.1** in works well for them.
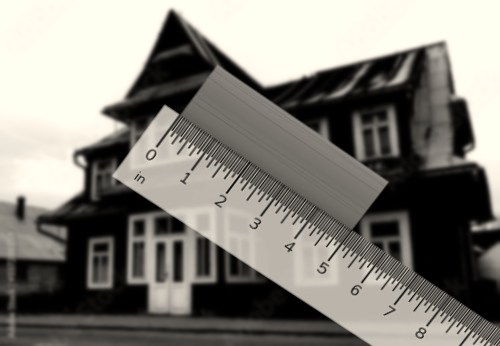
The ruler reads **5** in
